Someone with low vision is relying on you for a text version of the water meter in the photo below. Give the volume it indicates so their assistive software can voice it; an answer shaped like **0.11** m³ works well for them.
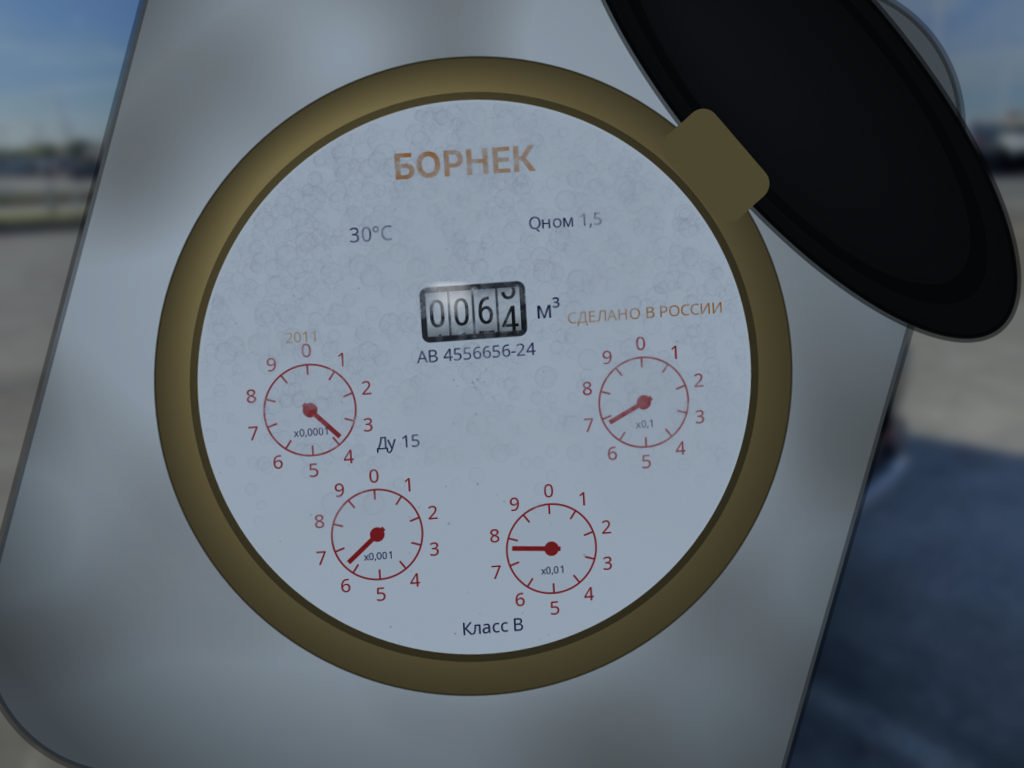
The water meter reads **63.6763** m³
